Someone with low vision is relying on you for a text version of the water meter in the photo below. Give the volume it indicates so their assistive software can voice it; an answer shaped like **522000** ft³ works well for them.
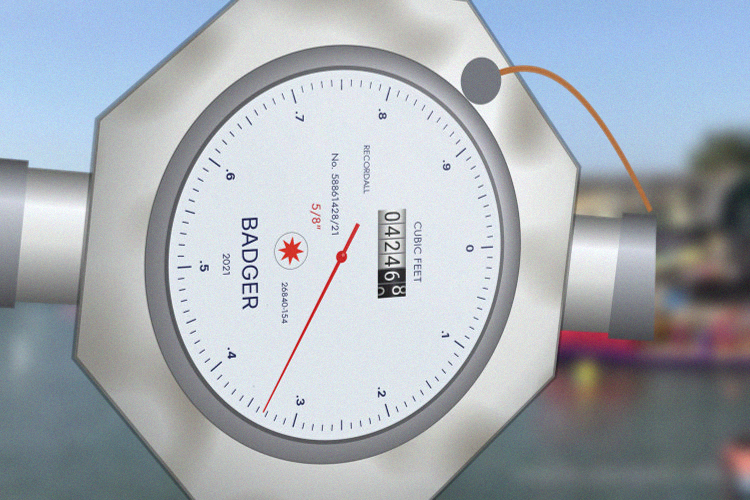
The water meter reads **42468.33** ft³
